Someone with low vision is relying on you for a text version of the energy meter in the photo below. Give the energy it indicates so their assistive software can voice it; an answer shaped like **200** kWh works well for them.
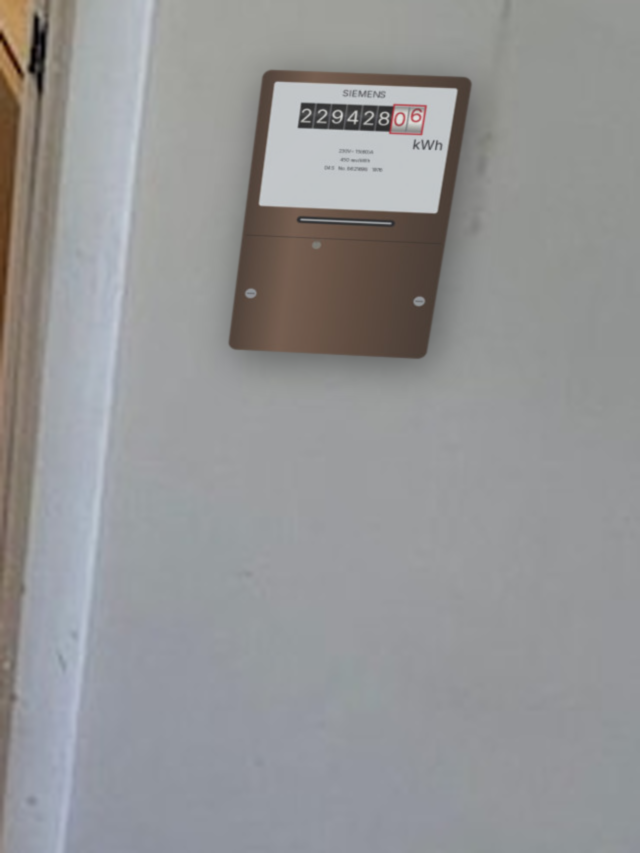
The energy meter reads **229428.06** kWh
